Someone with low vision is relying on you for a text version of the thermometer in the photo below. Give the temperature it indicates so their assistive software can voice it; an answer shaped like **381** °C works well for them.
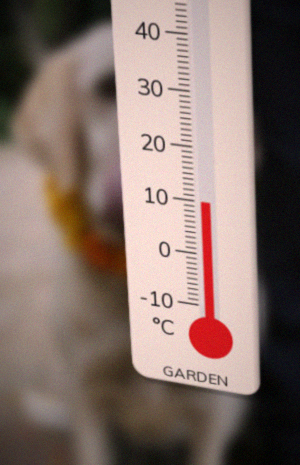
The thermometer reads **10** °C
